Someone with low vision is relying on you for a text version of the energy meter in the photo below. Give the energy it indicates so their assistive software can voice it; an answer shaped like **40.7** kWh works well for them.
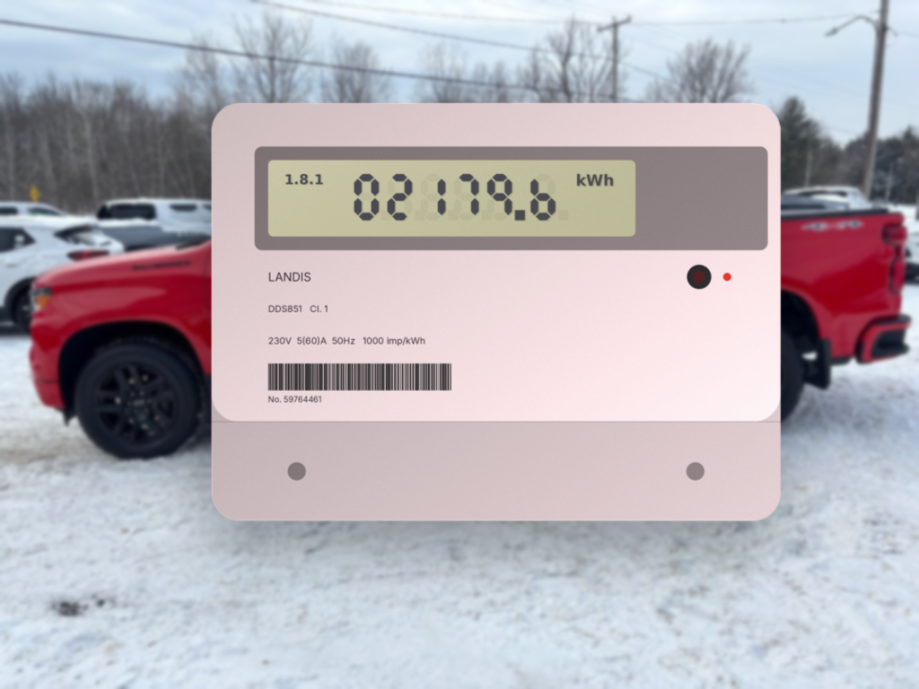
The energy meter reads **2179.6** kWh
